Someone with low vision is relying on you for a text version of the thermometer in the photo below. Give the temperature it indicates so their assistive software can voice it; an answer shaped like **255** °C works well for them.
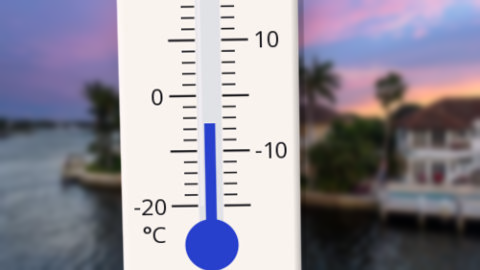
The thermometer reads **-5** °C
